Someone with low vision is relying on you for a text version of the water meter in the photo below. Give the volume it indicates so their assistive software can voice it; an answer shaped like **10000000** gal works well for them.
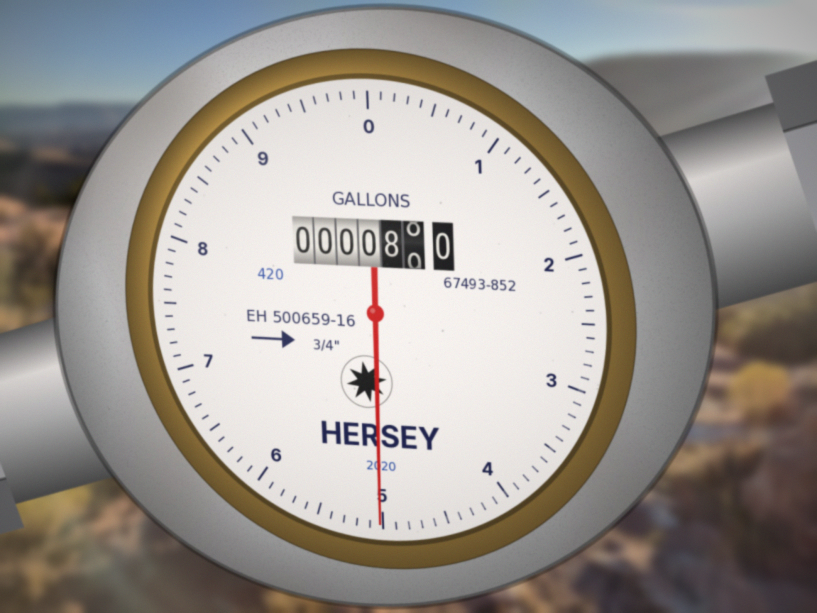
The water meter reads **885.0** gal
